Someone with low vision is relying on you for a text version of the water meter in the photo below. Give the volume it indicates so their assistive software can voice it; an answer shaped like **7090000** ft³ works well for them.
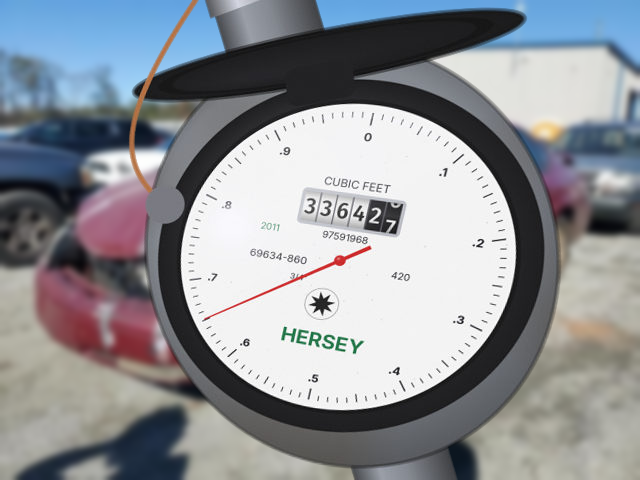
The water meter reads **336426.65** ft³
